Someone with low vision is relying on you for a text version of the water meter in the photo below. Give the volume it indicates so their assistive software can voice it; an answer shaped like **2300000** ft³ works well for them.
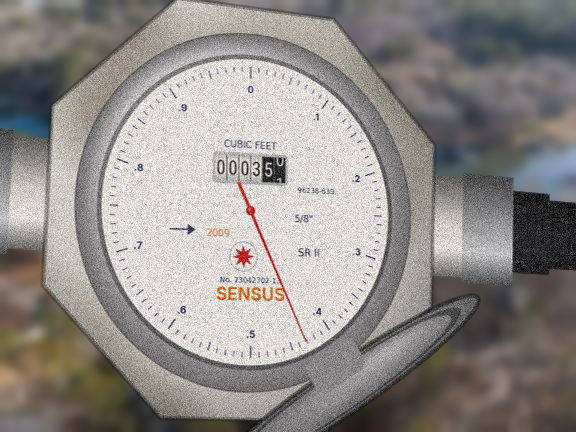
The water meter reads **350.43** ft³
